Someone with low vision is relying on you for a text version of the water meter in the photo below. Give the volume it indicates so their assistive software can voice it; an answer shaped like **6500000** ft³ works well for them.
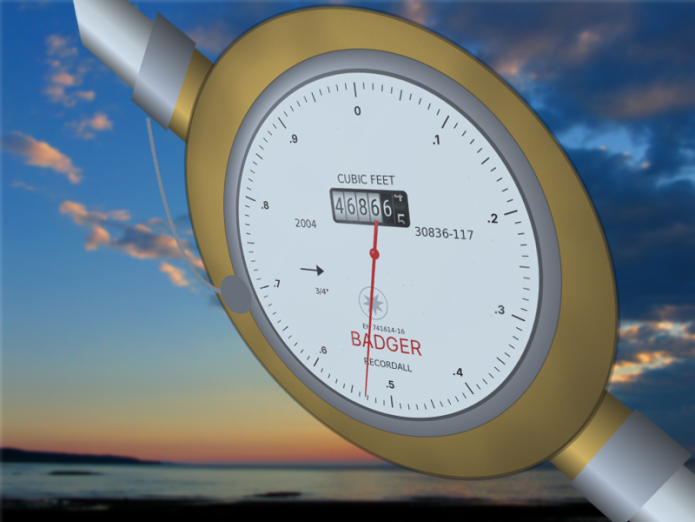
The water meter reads **468664.53** ft³
